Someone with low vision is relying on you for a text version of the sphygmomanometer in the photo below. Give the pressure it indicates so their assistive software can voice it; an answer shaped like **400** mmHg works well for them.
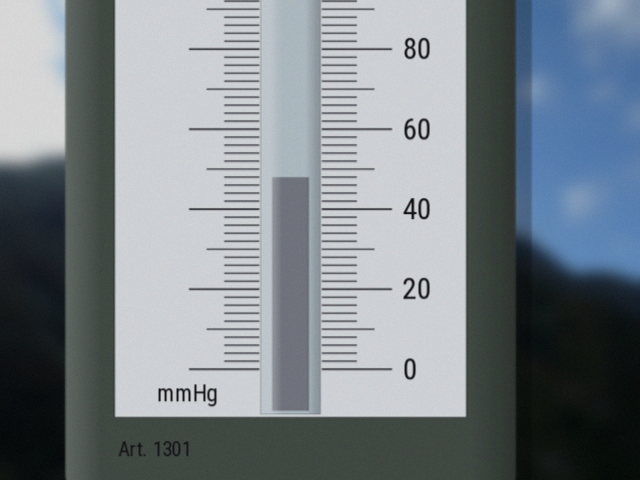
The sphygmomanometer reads **48** mmHg
